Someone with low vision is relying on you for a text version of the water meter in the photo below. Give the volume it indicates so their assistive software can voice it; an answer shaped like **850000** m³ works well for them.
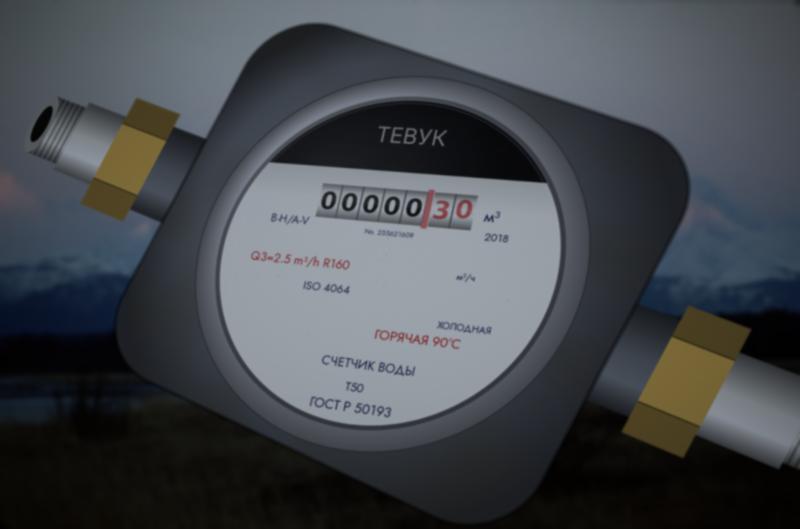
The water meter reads **0.30** m³
